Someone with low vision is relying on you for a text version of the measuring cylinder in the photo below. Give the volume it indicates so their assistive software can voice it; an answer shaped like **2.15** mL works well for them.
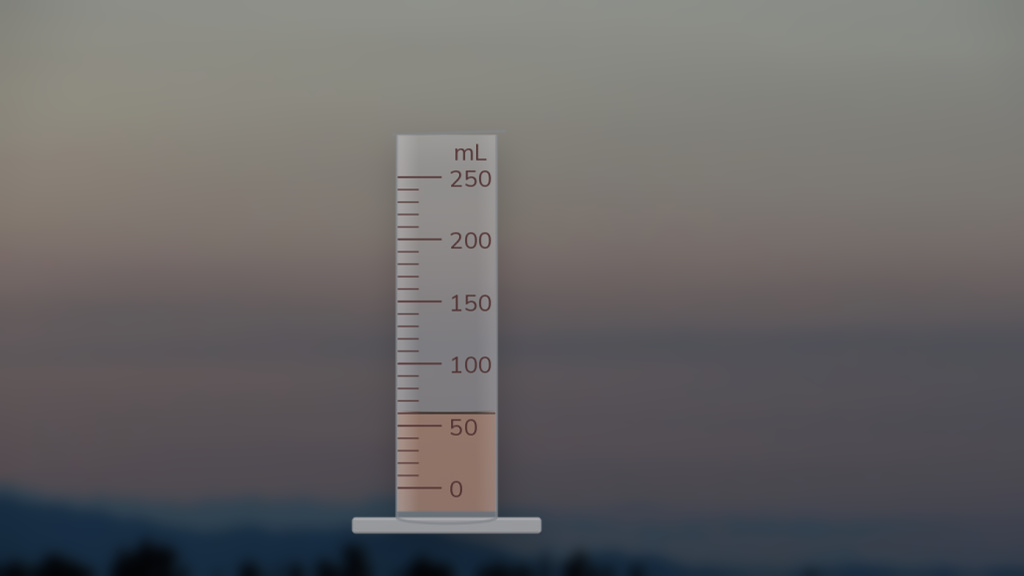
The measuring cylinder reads **60** mL
